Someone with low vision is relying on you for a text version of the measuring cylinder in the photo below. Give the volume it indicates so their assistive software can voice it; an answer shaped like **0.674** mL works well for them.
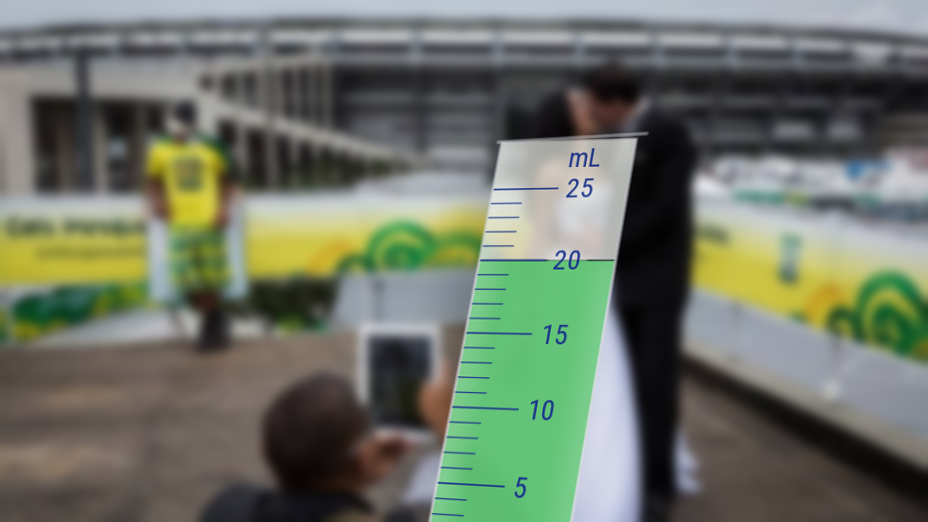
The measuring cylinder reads **20** mL
